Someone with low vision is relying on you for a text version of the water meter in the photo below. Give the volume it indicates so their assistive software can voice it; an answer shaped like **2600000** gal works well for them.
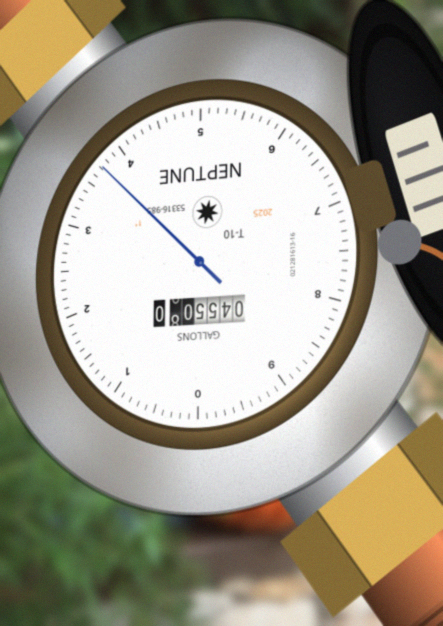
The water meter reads **455083.7** gal
